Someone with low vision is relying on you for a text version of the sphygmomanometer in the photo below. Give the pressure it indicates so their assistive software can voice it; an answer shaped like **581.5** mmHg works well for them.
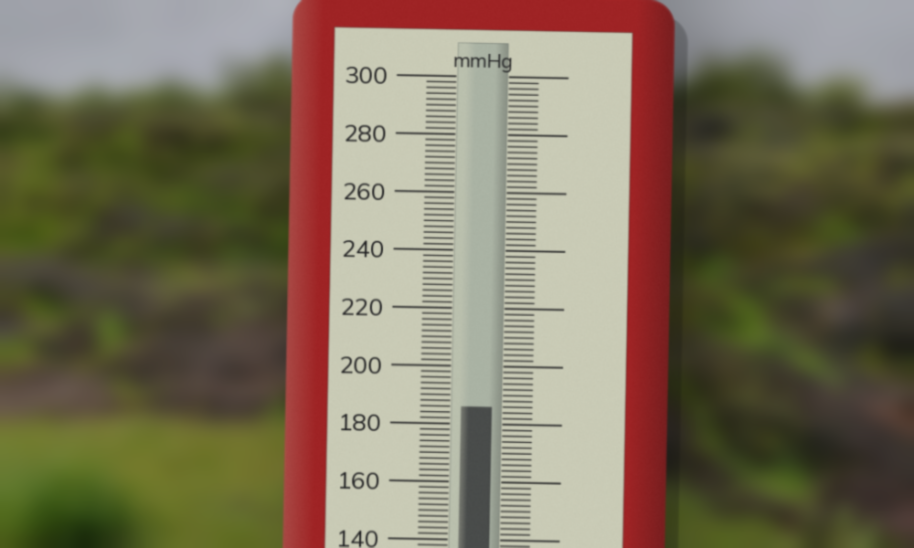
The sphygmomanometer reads **186** mmHg
